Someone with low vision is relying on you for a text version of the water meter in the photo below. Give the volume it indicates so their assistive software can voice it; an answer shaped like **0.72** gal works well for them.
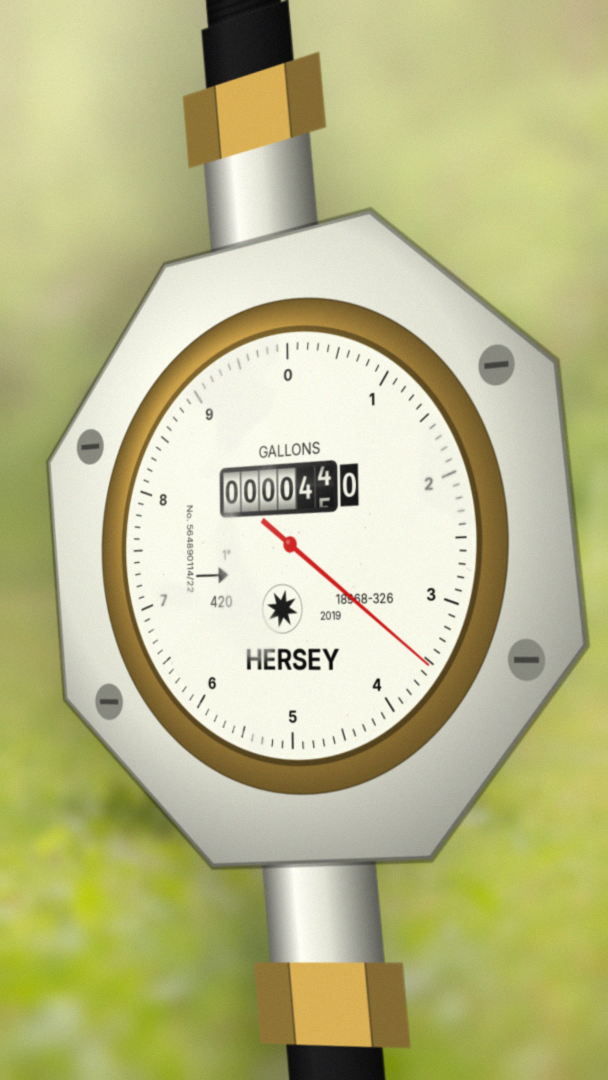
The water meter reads **443.5** gal
